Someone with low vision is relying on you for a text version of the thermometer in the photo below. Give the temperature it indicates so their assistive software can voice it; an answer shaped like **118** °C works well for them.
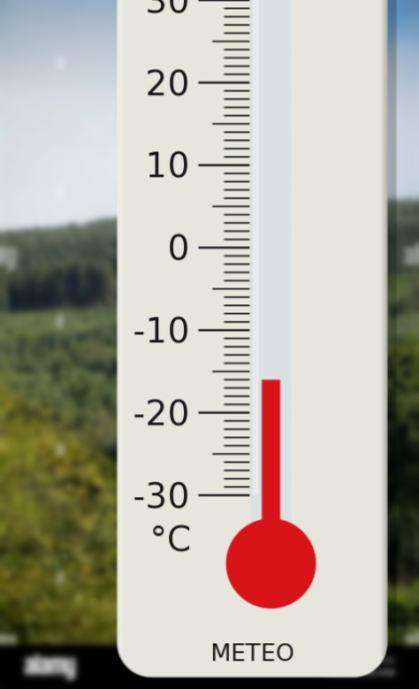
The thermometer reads **-16** °C
